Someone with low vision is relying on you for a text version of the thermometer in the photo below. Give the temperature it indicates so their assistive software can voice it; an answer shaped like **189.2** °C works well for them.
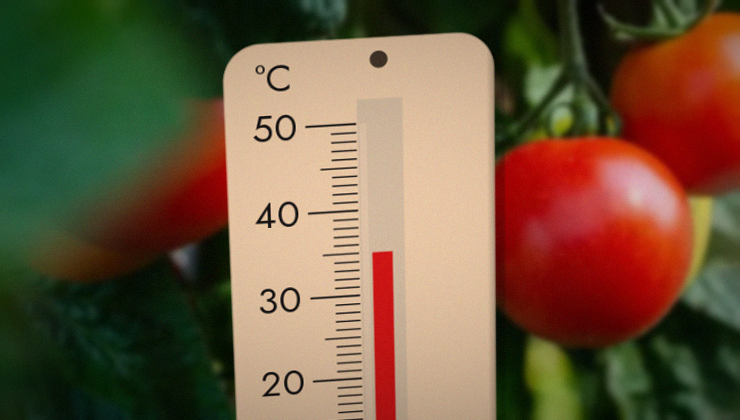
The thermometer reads **35** °C
